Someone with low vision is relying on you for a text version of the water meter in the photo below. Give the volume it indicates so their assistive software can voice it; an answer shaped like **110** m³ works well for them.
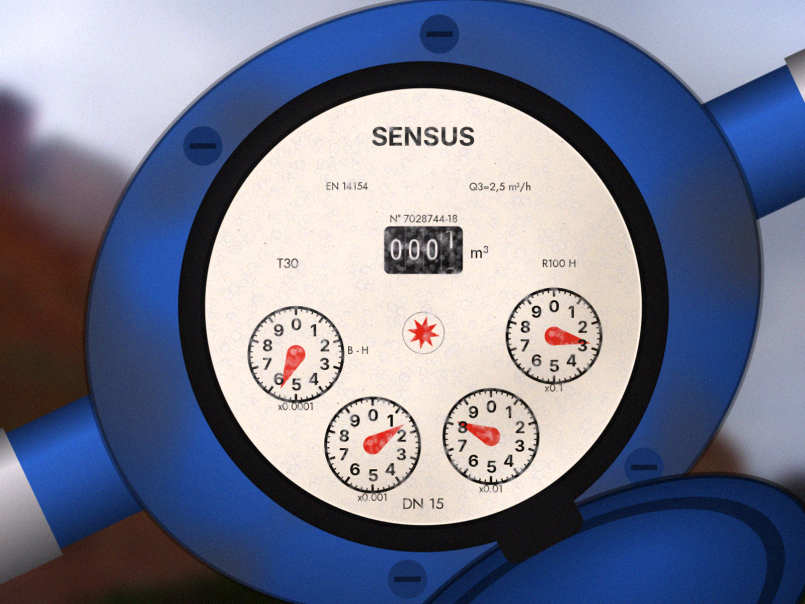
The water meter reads **1.2815** m³
